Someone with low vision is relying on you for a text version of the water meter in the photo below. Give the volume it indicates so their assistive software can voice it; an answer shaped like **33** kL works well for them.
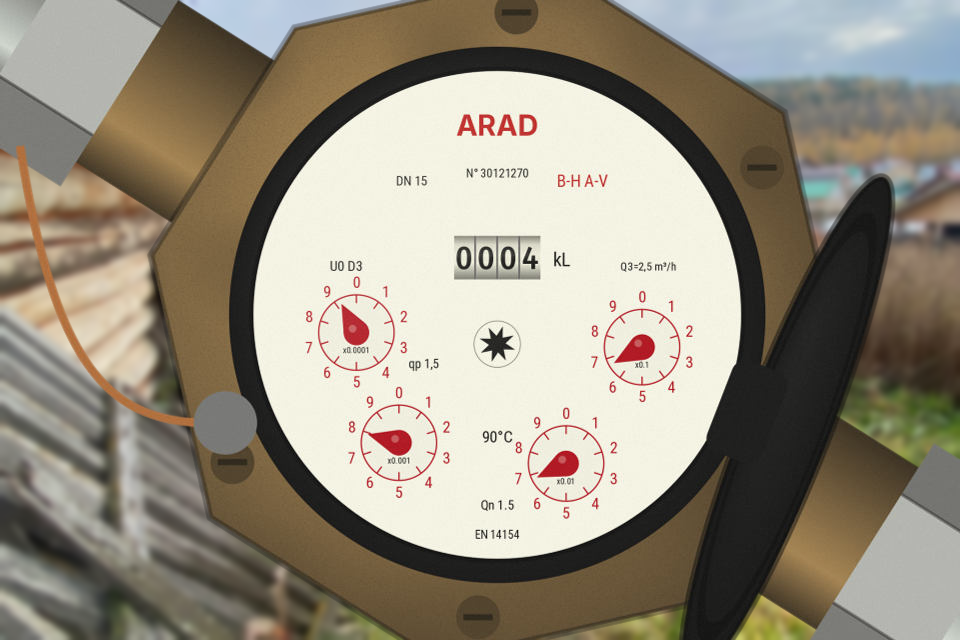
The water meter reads **4.6679** kL
